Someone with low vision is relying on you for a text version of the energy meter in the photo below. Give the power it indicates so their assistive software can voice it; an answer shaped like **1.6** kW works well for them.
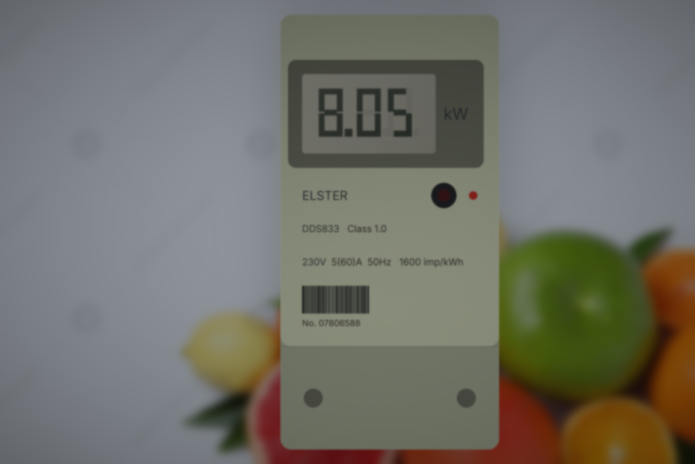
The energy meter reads **8.05** kW
